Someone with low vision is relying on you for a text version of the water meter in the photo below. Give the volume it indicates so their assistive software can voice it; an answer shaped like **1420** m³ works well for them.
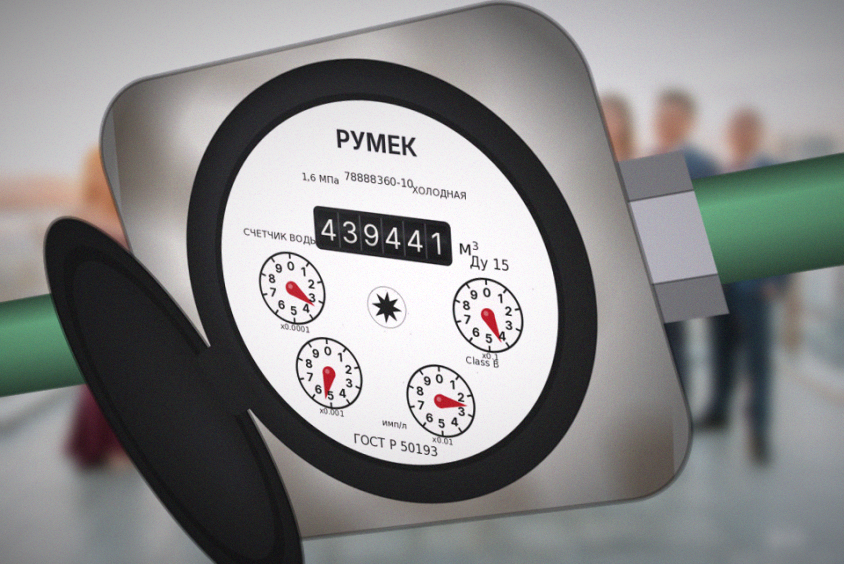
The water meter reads **439441.4253** m³
